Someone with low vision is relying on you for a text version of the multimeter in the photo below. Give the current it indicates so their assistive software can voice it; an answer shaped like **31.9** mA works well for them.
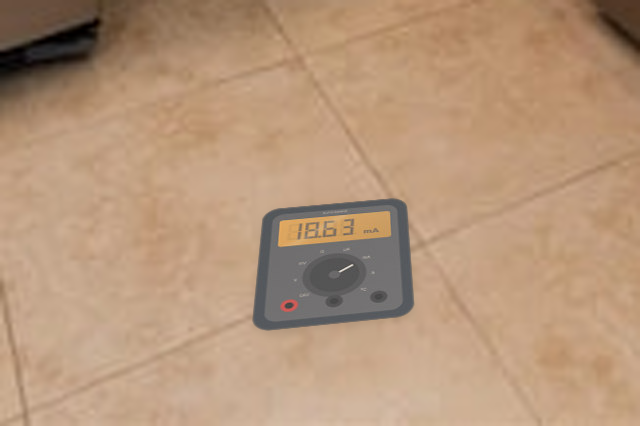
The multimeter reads **18.63** mA
